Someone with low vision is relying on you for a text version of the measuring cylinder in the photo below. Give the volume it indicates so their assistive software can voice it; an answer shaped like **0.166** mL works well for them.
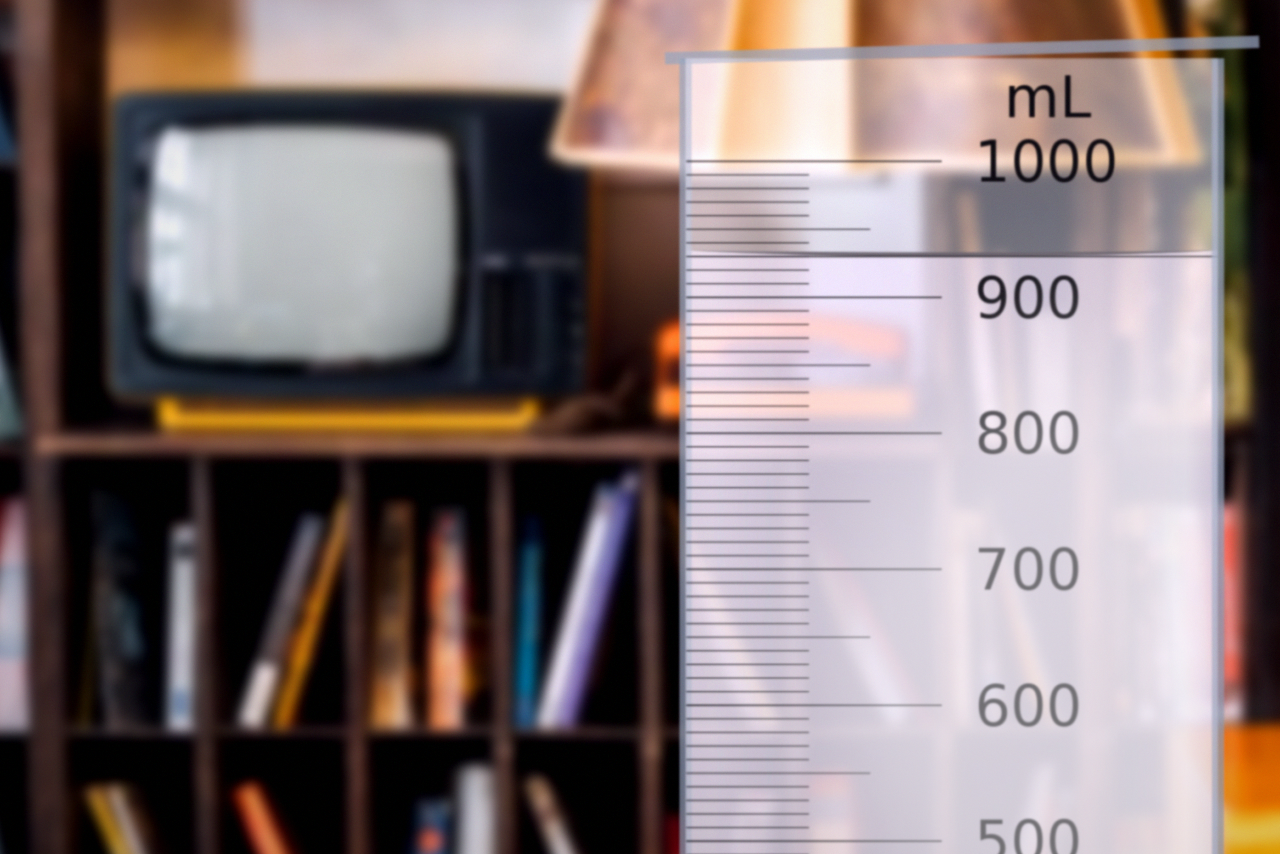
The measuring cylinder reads **930** mL
